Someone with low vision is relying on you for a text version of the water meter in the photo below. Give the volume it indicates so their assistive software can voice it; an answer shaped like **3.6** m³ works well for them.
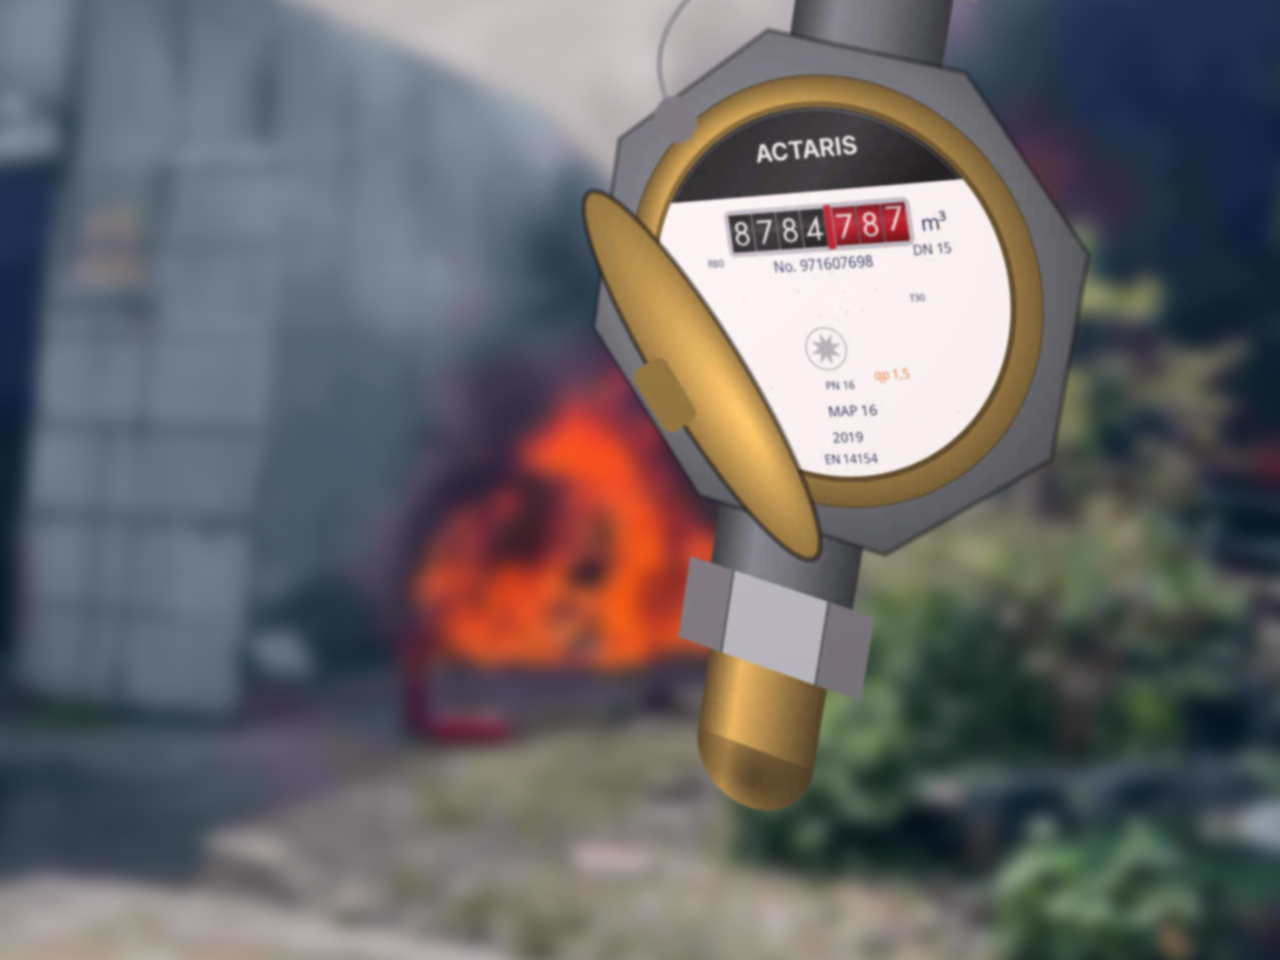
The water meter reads **8784.787** m³
